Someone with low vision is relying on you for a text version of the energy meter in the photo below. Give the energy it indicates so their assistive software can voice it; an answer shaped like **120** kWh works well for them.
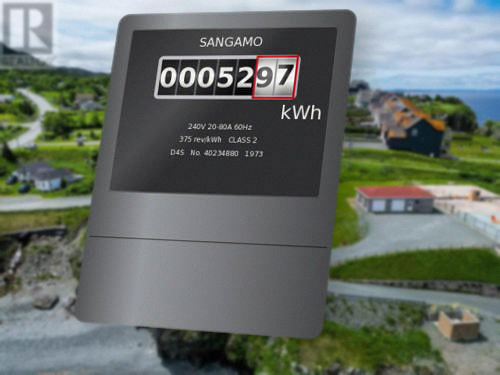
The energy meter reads **52.97** kWh
